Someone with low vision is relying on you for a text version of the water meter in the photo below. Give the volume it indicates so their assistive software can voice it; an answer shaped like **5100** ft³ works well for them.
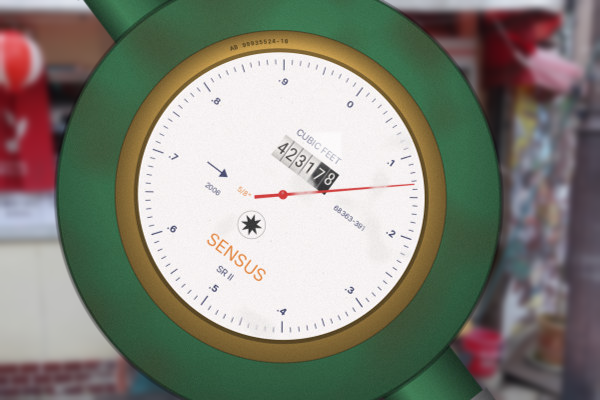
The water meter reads **423178.13** ft³
